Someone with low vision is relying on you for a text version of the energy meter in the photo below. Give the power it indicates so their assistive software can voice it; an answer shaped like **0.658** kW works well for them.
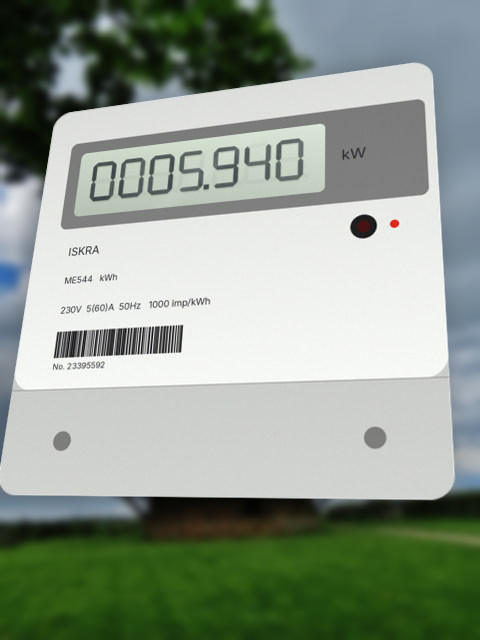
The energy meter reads **5.940** kW
